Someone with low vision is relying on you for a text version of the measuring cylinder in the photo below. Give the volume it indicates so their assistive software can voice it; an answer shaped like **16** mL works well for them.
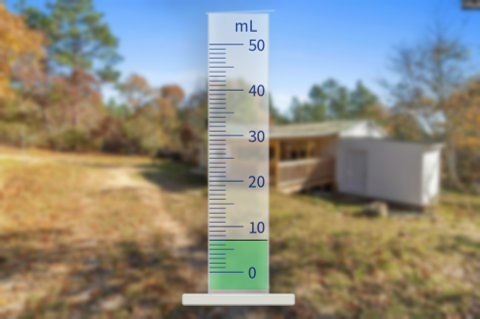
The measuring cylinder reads **7** mL
